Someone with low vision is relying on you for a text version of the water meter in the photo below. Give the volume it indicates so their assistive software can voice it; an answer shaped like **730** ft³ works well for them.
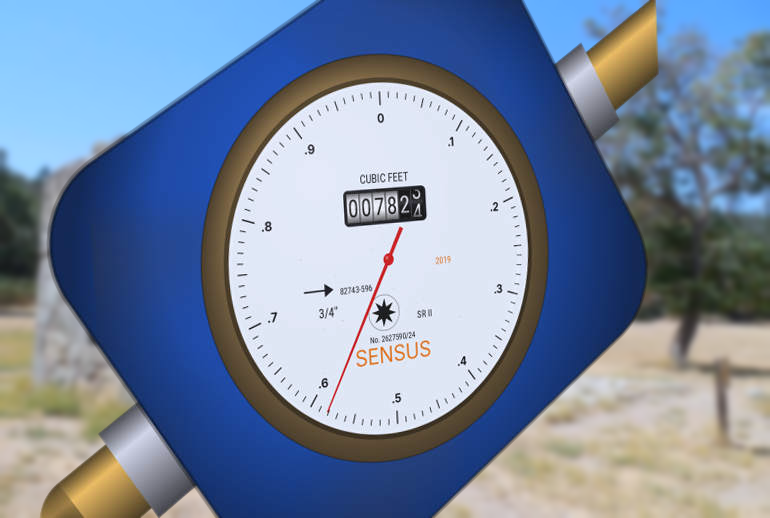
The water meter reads **7823.58** ft³
